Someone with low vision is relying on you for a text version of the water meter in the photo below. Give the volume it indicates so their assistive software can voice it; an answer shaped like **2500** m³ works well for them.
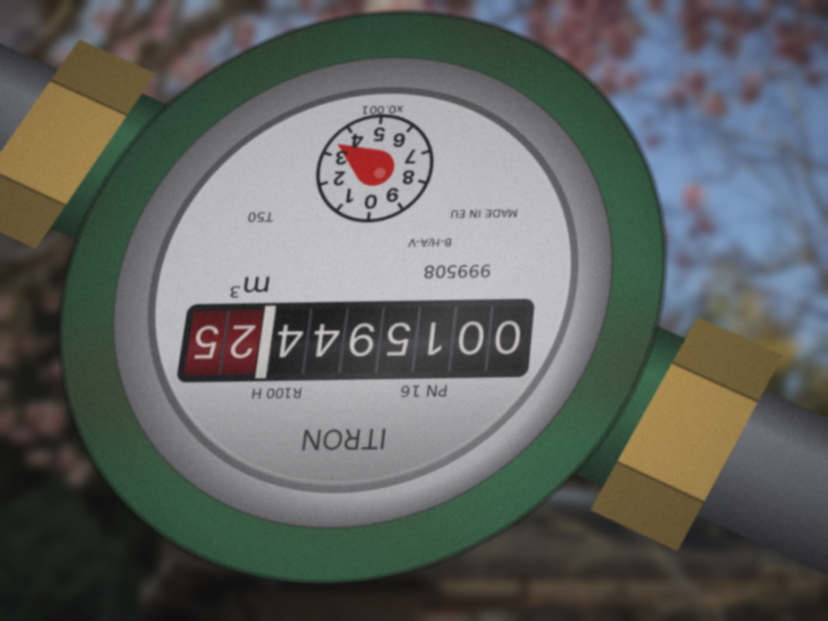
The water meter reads **15944.253** m³
